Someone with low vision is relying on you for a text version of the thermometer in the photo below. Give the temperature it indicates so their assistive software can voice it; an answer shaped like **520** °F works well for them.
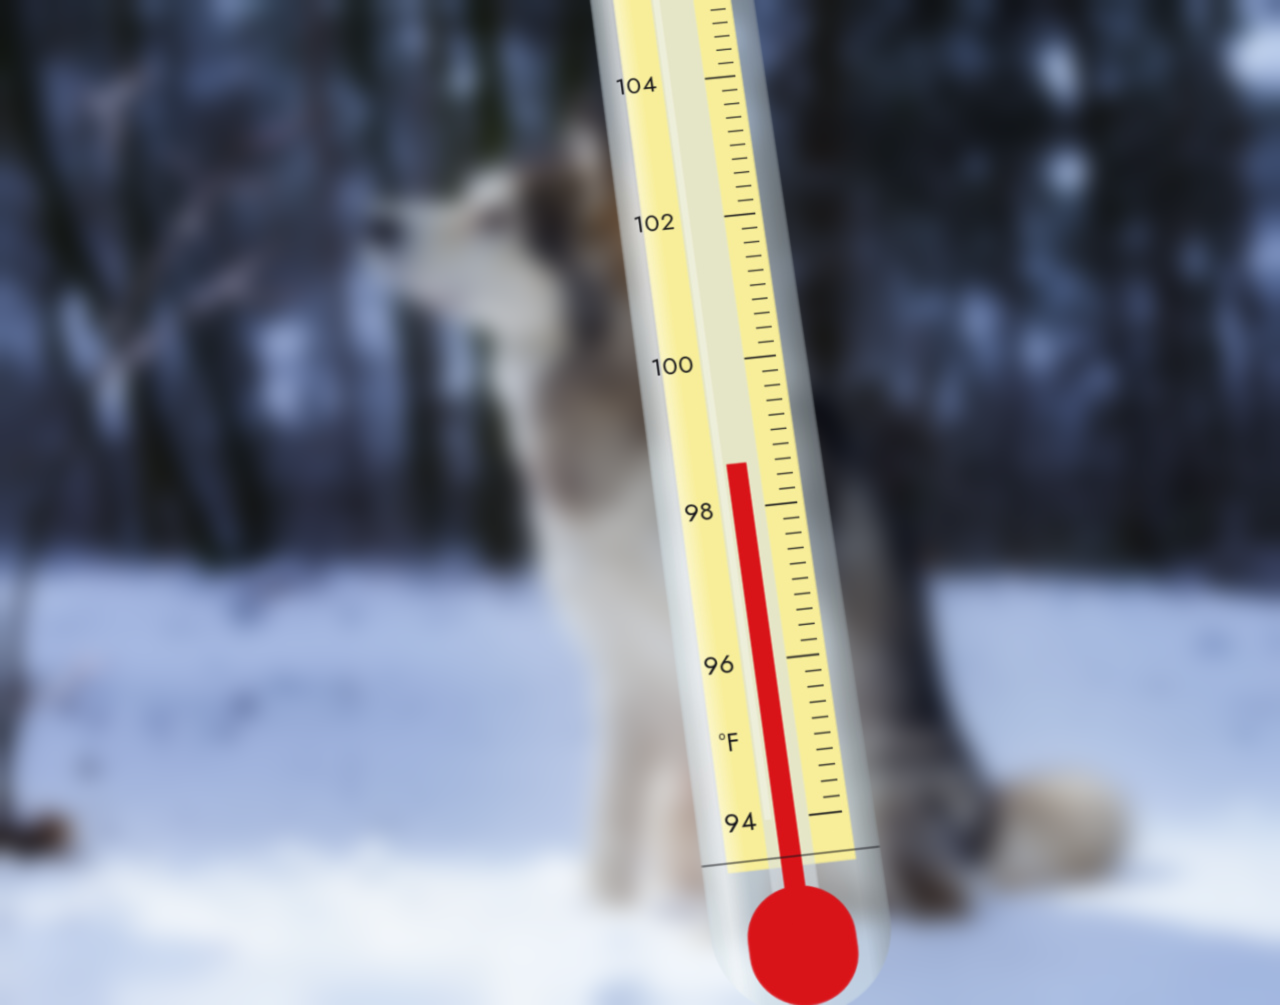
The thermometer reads **98.6** °F
